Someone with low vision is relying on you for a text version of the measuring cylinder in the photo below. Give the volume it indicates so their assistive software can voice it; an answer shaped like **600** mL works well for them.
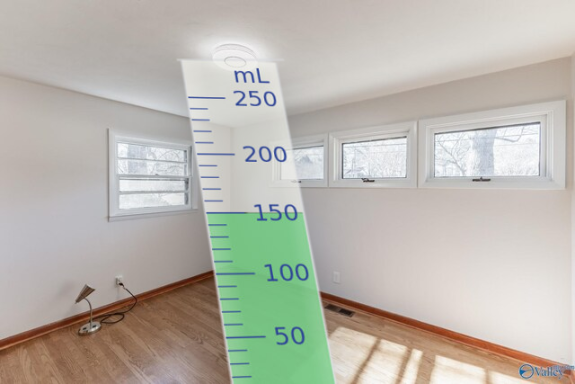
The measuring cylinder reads **150** mL
